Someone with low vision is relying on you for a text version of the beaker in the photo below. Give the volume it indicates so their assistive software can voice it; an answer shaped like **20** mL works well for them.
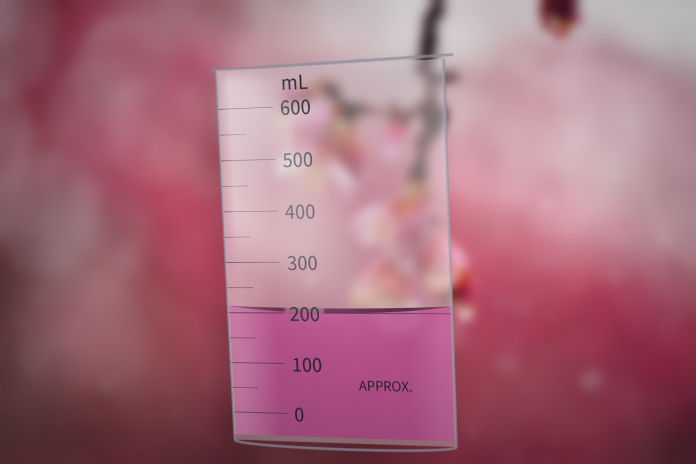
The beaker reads **200** mL
